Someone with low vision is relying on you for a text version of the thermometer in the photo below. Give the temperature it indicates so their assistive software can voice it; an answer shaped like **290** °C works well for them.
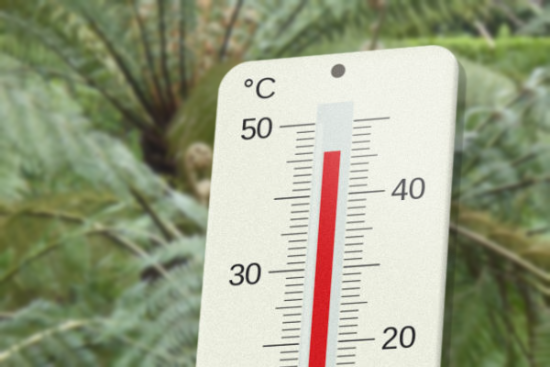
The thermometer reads **46** °C
